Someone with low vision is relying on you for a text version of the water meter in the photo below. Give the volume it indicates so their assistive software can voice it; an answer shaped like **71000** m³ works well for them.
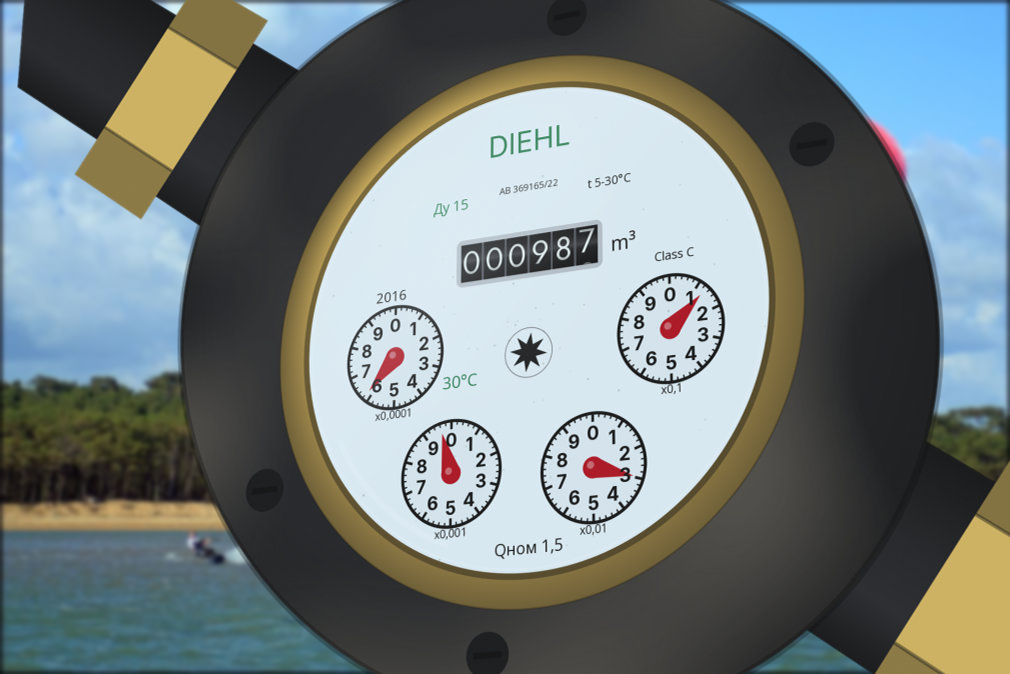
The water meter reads **987.1296** m³
